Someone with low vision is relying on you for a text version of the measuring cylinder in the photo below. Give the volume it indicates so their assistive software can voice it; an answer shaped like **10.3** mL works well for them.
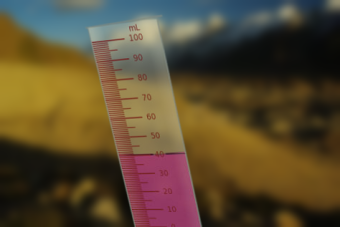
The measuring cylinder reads **40** mL
